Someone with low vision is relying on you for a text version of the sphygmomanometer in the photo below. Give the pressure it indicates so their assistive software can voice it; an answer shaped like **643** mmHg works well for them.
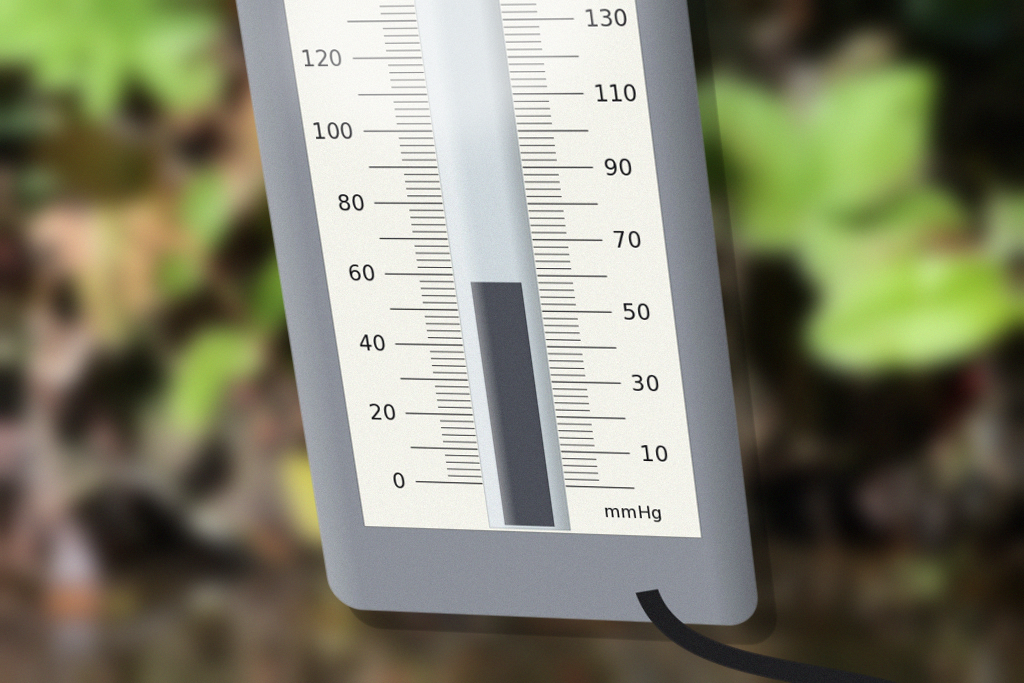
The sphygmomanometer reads **58** mmHg
